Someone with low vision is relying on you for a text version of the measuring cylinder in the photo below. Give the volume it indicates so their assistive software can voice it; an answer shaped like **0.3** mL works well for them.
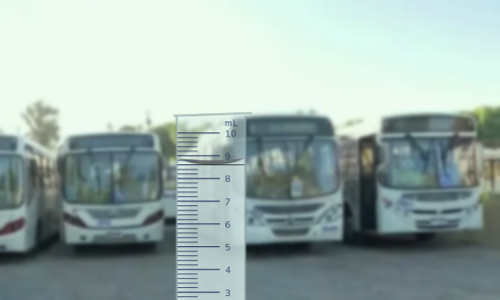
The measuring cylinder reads **8.6** mL
